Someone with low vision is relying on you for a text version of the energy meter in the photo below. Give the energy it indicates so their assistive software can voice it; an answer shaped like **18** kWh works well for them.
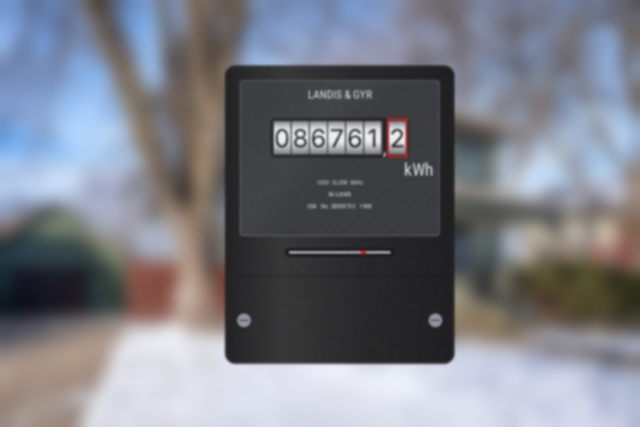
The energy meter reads **86761.2** kWh
